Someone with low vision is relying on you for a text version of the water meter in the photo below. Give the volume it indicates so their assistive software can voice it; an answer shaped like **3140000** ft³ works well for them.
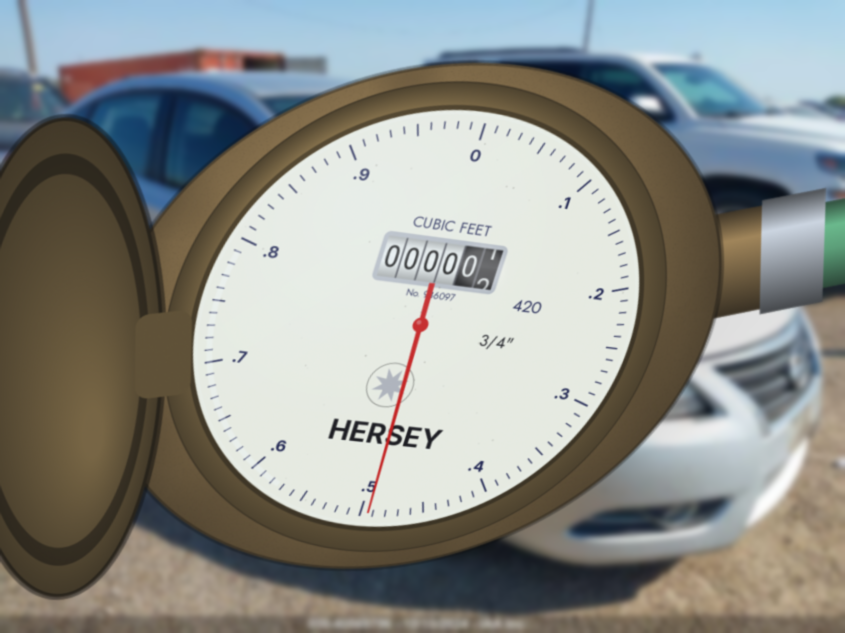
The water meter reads **1.49** ft³
